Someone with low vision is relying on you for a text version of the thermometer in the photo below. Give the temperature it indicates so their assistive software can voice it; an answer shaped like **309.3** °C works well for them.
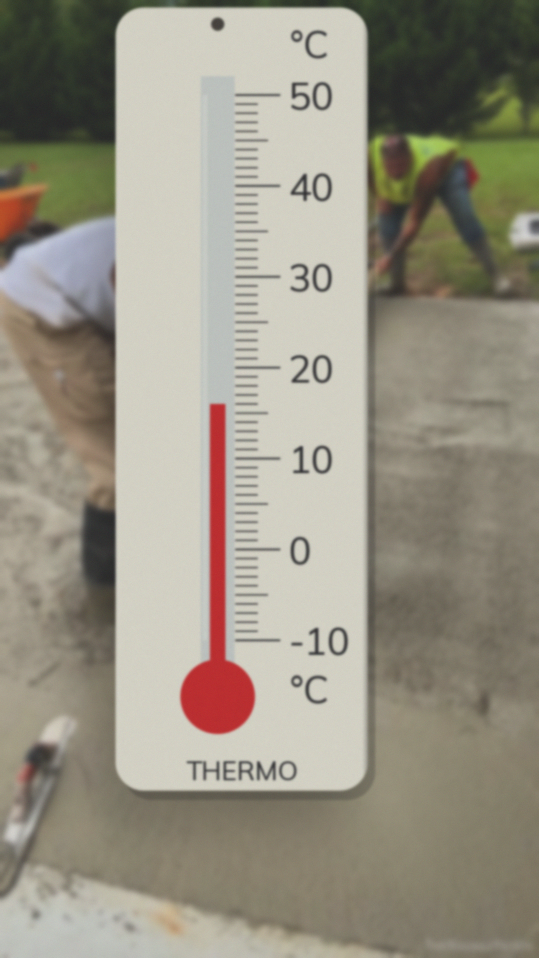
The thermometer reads **16** °C
